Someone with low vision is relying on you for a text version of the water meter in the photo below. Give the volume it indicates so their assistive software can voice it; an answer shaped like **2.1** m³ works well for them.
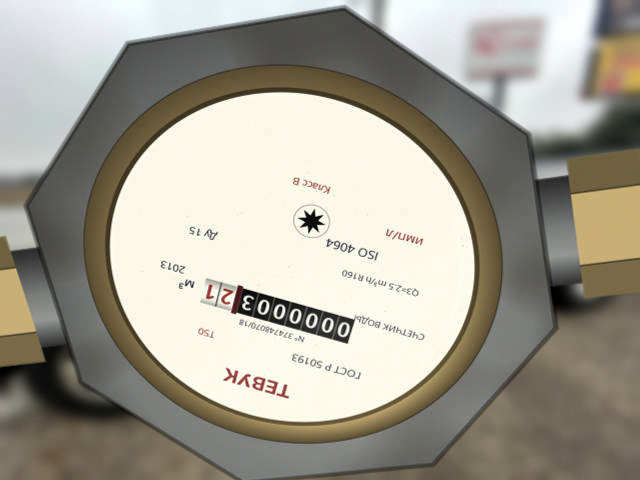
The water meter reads **3.21** m³
